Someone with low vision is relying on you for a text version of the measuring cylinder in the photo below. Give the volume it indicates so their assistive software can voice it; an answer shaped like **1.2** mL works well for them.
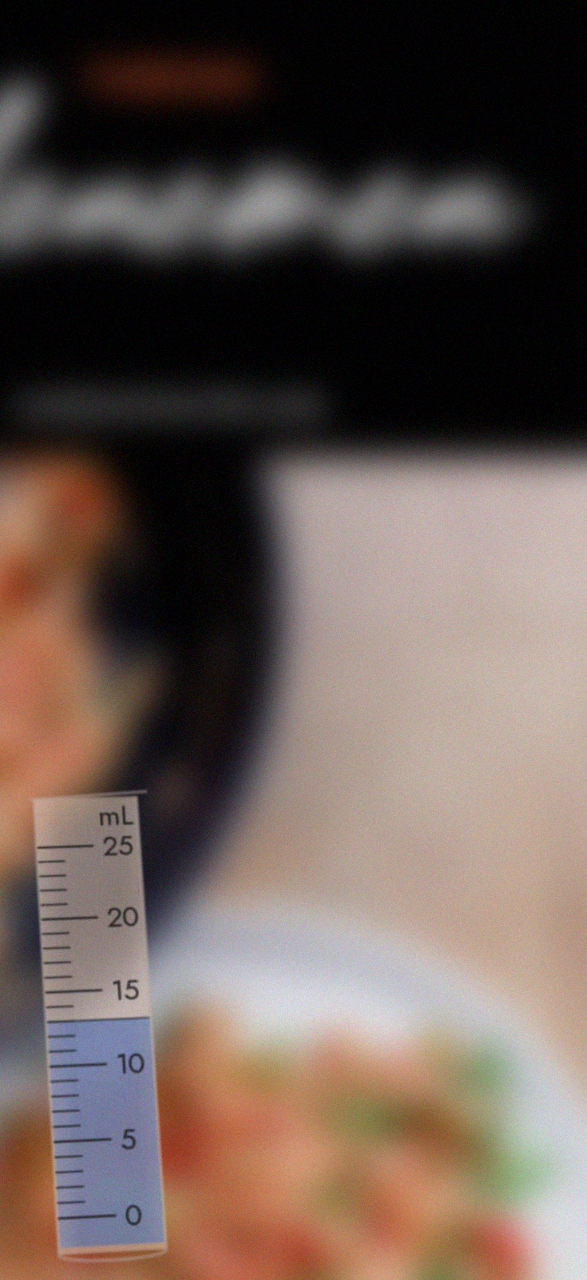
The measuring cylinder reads **13** mL
